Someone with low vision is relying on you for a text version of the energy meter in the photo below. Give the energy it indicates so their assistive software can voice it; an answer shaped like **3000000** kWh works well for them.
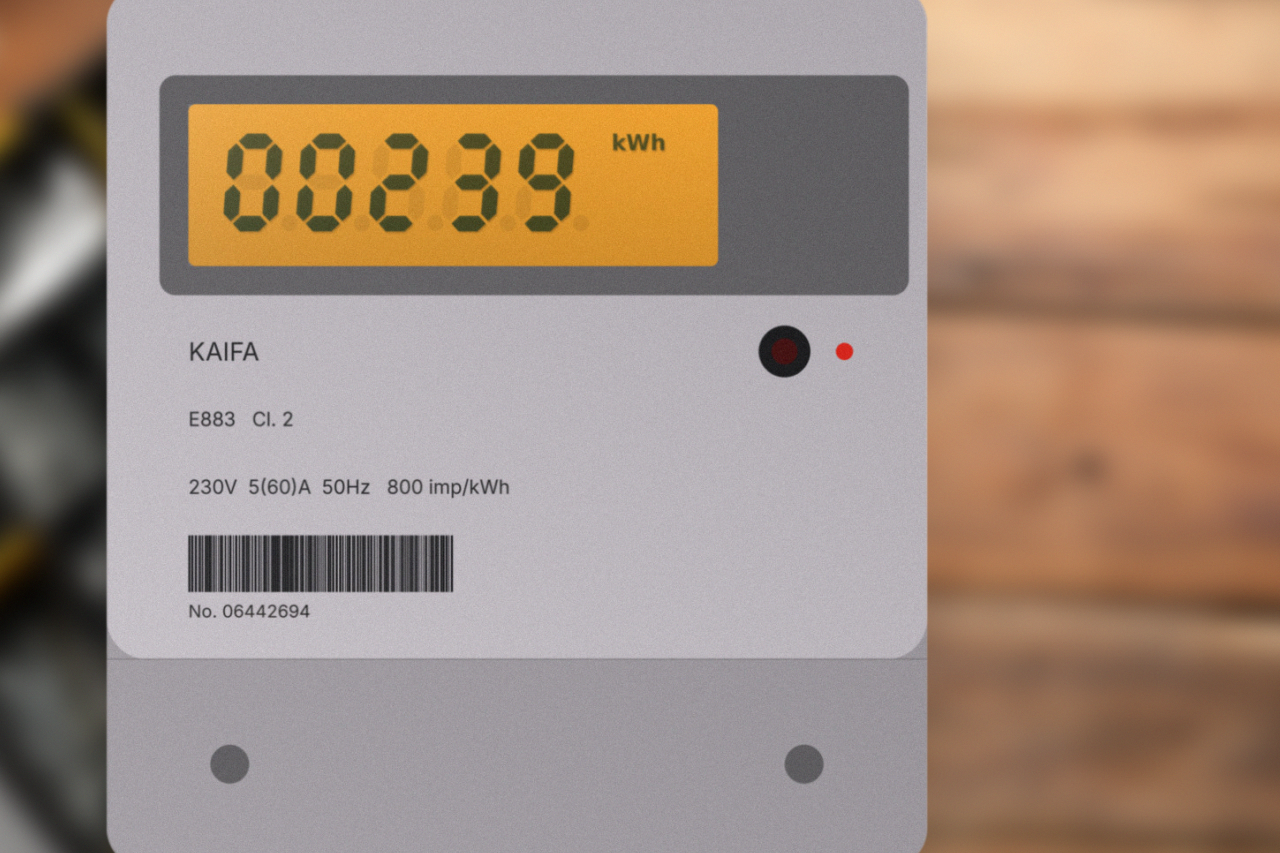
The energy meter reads **239** kWh
